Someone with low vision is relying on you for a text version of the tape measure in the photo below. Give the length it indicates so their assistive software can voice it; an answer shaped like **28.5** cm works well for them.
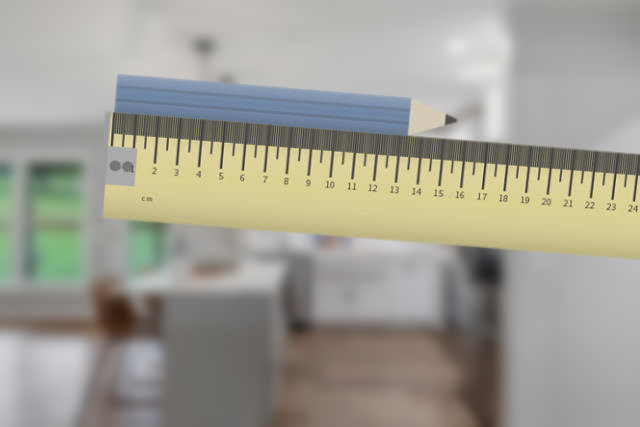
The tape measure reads **15.5** cm
